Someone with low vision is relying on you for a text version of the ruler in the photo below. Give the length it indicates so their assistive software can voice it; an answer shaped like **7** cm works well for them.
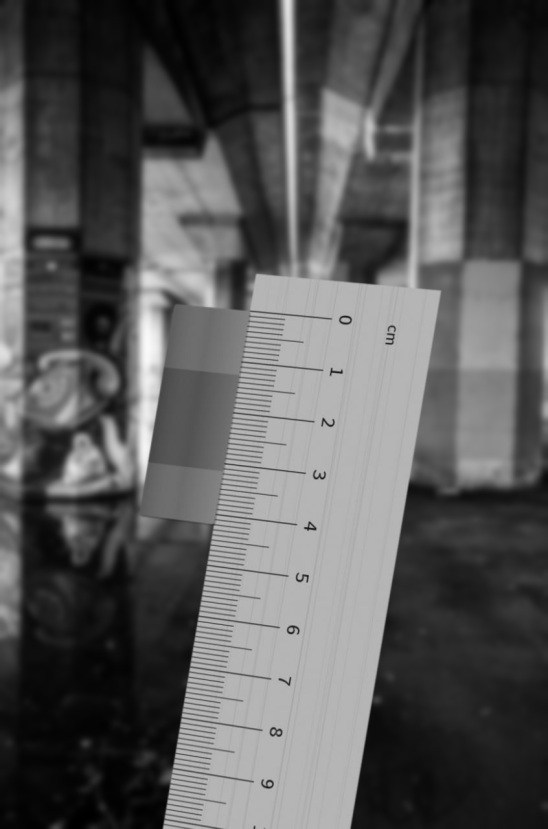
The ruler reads **4.2** cm
